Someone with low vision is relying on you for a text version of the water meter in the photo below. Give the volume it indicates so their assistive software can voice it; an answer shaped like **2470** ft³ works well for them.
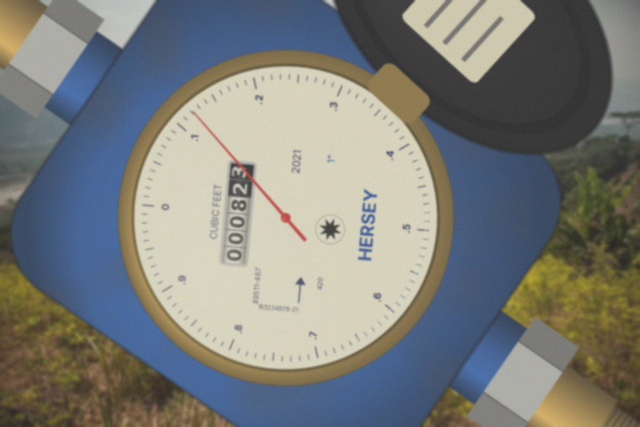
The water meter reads **823.12** ft³
